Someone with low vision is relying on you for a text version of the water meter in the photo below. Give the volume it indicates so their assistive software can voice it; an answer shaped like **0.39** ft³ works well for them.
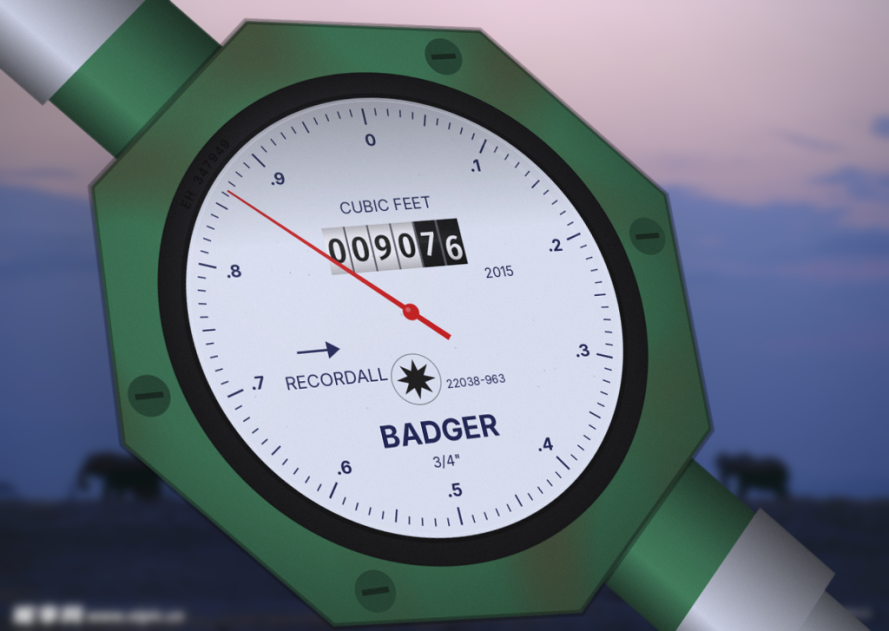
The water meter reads **9075.86** ft³
